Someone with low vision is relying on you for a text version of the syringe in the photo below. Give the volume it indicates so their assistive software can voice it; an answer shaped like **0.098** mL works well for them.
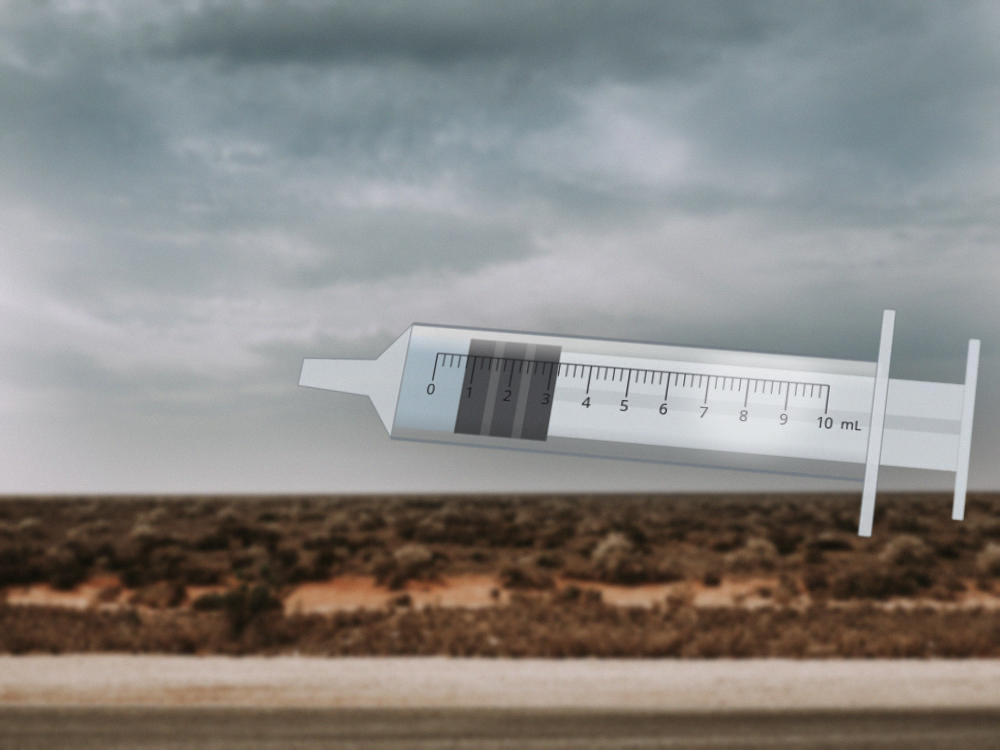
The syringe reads **0.8** mL
